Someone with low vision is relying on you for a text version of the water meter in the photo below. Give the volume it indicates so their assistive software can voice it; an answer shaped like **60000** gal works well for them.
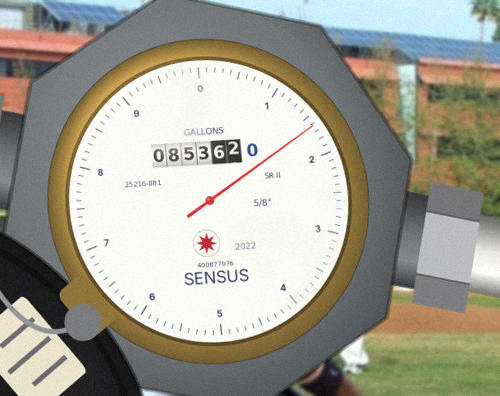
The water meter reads **853621.6** gal
